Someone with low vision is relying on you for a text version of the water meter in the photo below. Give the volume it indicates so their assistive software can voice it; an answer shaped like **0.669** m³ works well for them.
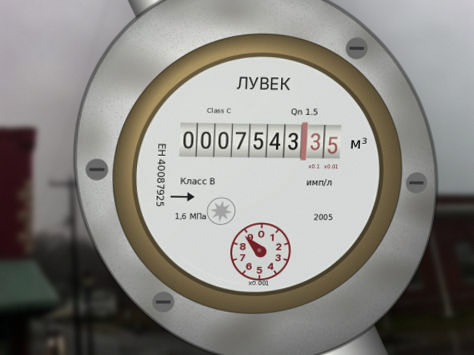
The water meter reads **7543.348** m³
